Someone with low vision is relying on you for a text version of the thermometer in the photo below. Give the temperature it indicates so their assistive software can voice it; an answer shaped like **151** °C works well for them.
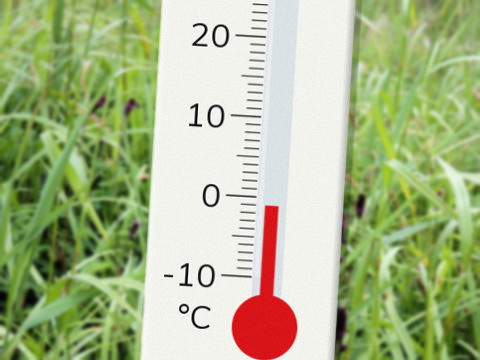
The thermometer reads **-1** °C
